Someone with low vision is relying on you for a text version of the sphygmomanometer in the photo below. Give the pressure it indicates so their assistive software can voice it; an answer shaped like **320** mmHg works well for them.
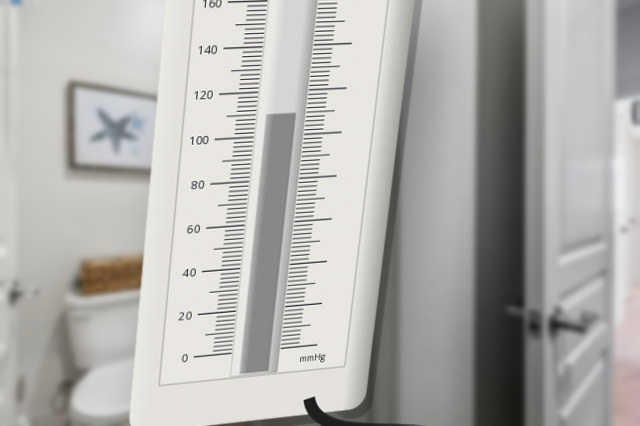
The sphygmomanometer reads **110** mmHg
